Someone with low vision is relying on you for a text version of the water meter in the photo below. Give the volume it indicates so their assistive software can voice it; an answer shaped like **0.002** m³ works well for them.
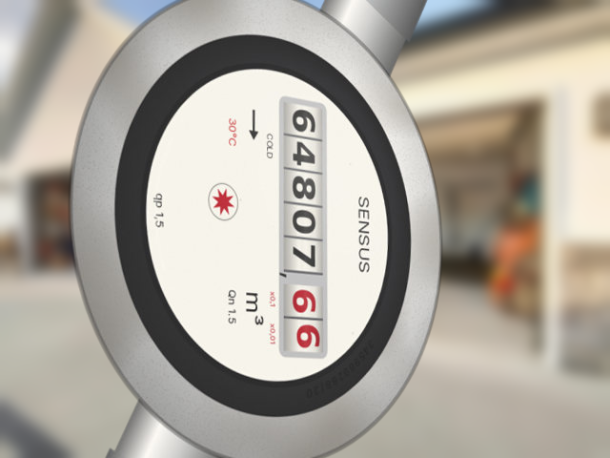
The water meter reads **64807.66** m³
